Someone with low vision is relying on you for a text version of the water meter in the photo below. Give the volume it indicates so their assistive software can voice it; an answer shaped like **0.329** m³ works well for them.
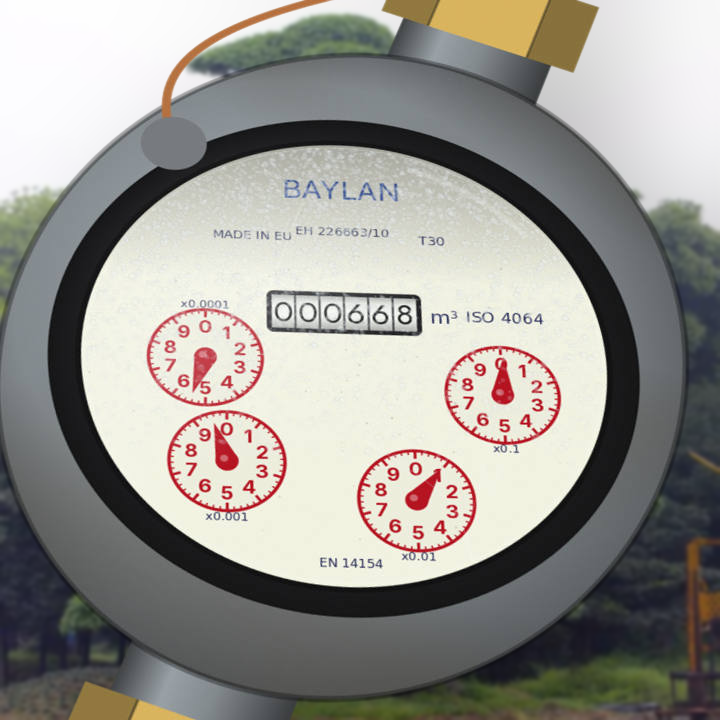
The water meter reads **668.0095** m³
